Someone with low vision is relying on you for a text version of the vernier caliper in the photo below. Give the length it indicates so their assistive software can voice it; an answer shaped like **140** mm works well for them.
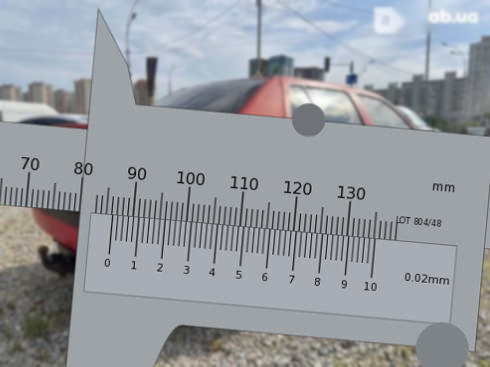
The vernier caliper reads **86.2** mm
